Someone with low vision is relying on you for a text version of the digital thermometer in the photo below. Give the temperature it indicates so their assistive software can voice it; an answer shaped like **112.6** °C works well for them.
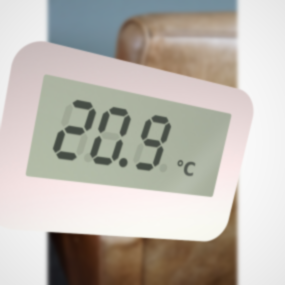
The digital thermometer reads **20.9** °C
